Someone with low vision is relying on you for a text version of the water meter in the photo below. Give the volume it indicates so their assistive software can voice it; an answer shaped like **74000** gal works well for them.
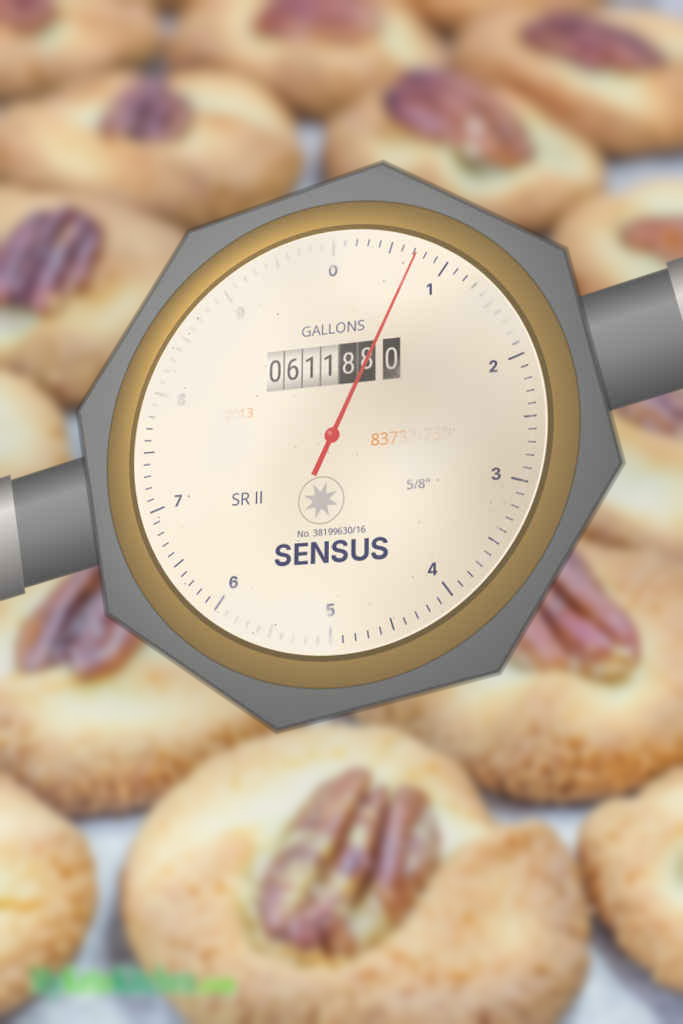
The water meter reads **611880.7** gal
